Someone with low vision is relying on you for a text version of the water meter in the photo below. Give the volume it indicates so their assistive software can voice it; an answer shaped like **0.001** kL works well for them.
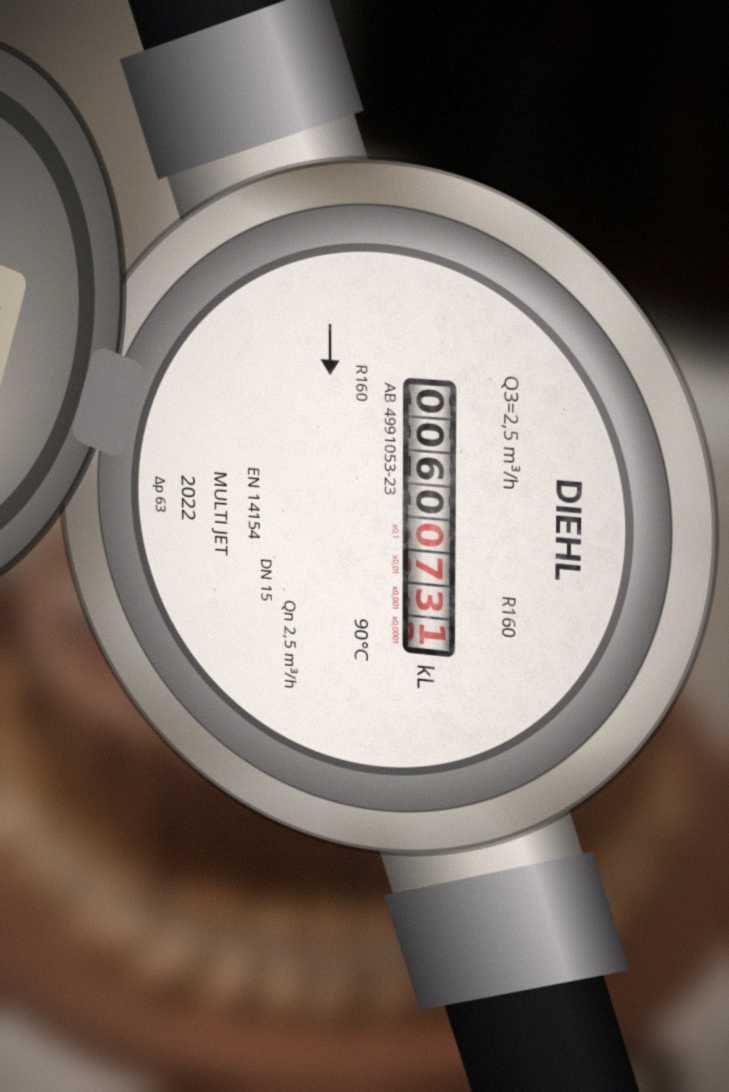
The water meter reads **60.0731** kL
